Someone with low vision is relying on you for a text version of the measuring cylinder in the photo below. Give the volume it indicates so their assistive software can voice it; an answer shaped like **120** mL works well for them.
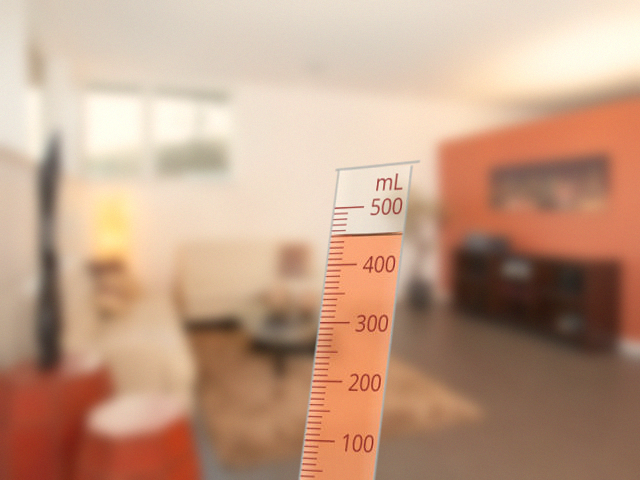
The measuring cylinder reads **450** mL
